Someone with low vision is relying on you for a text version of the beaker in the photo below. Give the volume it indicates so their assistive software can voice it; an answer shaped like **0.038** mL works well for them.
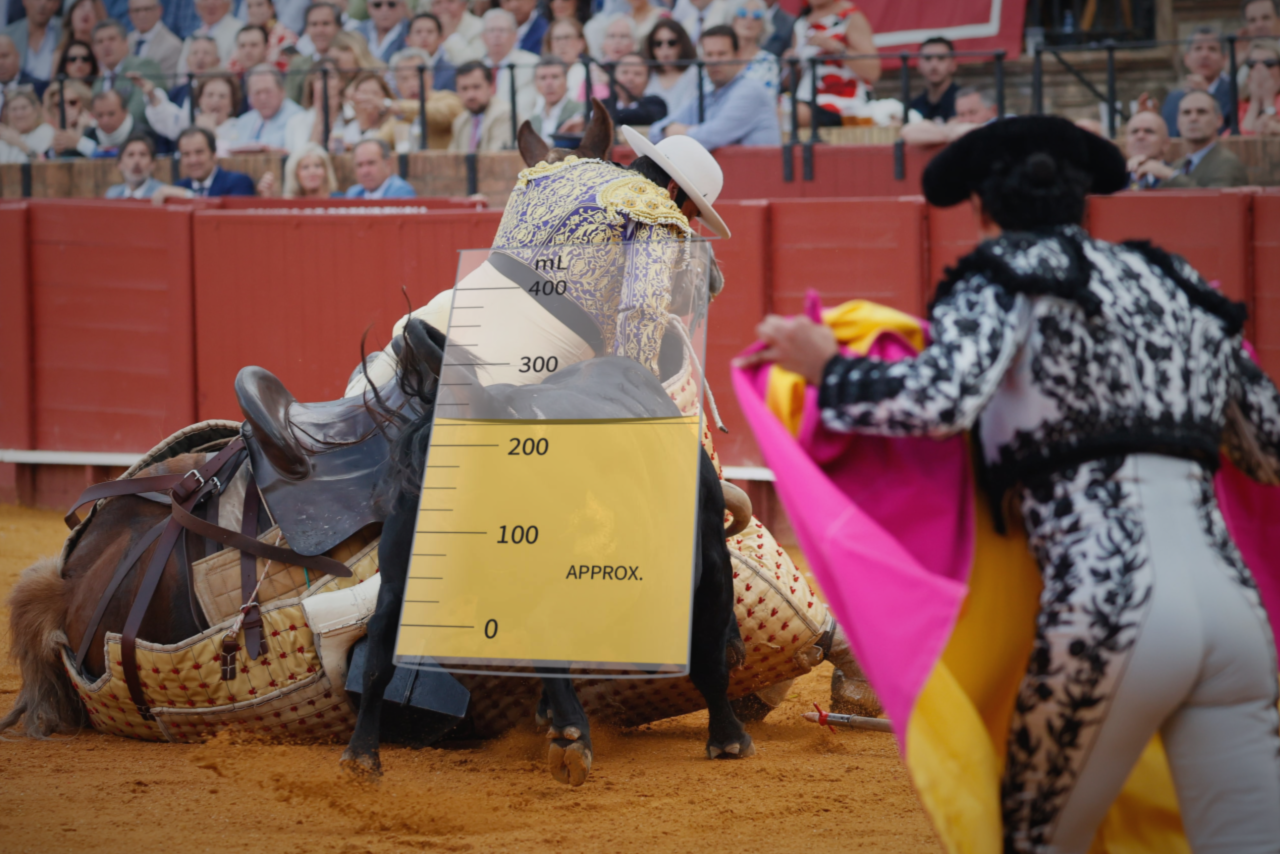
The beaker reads **225** mL
